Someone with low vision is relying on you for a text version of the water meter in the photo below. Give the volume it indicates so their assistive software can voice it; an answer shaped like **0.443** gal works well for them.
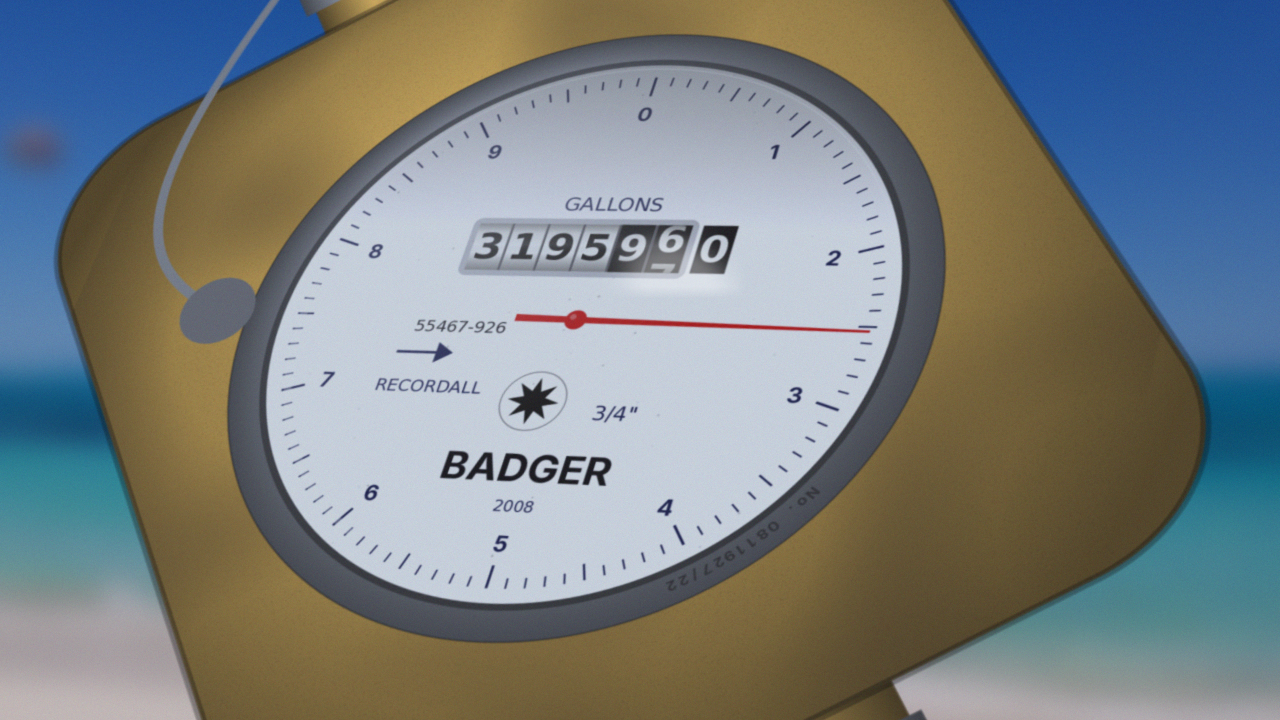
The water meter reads **3195962.5** gal
